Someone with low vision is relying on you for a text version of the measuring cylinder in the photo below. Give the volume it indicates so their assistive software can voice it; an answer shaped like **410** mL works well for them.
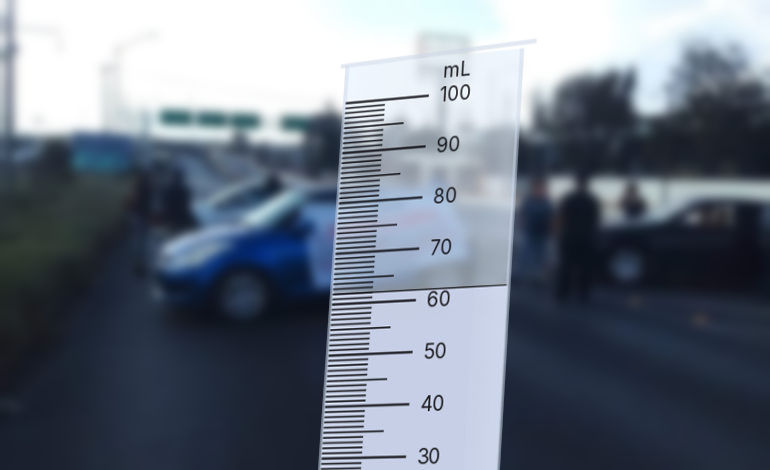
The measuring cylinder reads **62** mL
